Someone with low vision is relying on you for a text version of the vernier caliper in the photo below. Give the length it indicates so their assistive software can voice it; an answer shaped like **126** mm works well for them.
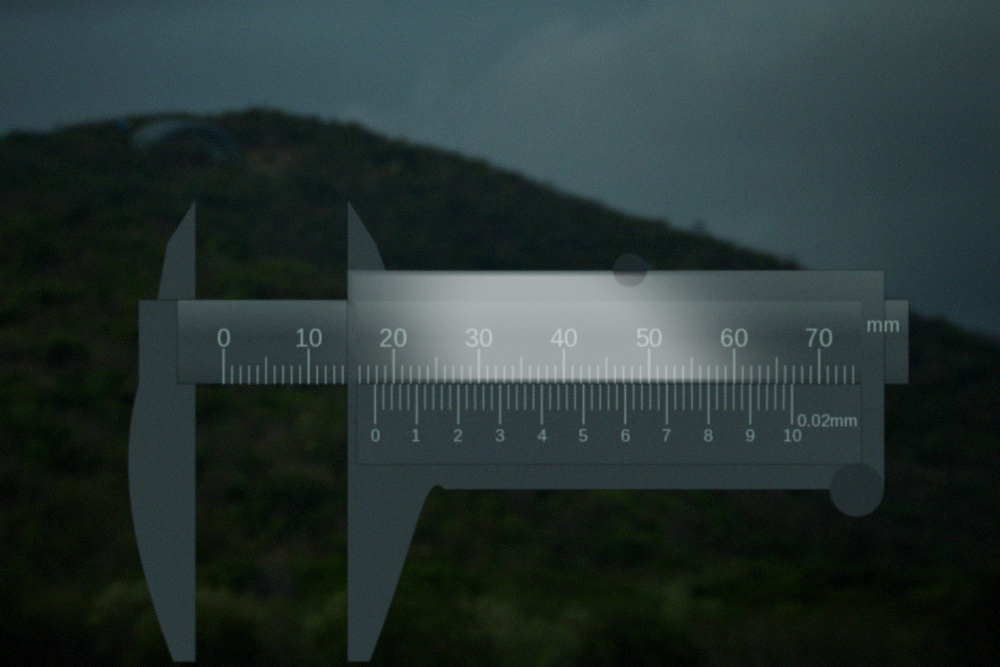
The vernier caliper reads **17.8** mm
